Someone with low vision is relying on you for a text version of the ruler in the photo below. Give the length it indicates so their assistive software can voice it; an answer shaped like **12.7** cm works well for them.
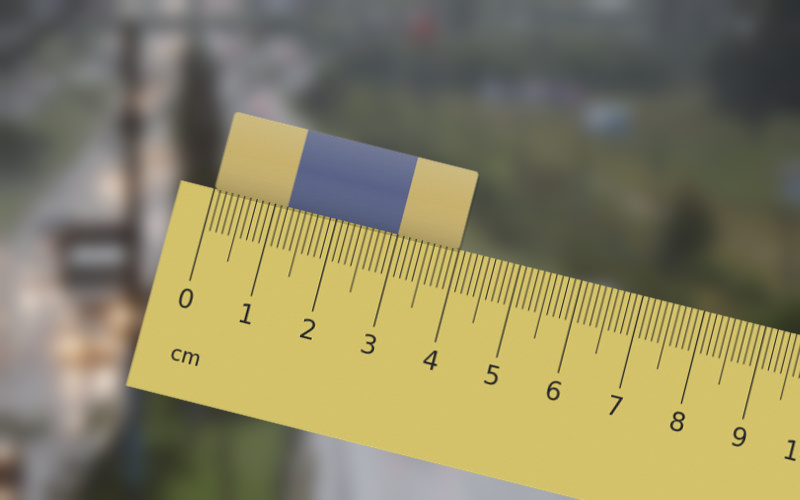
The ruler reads **4** cm
